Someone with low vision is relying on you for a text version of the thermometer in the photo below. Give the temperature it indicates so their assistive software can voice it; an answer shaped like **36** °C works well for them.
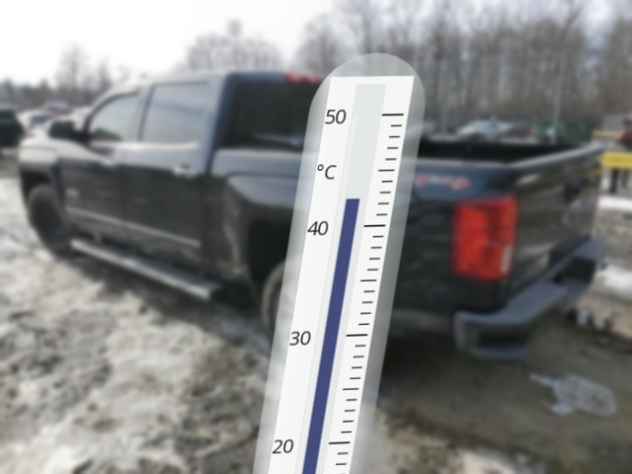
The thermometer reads **42.5** °C
